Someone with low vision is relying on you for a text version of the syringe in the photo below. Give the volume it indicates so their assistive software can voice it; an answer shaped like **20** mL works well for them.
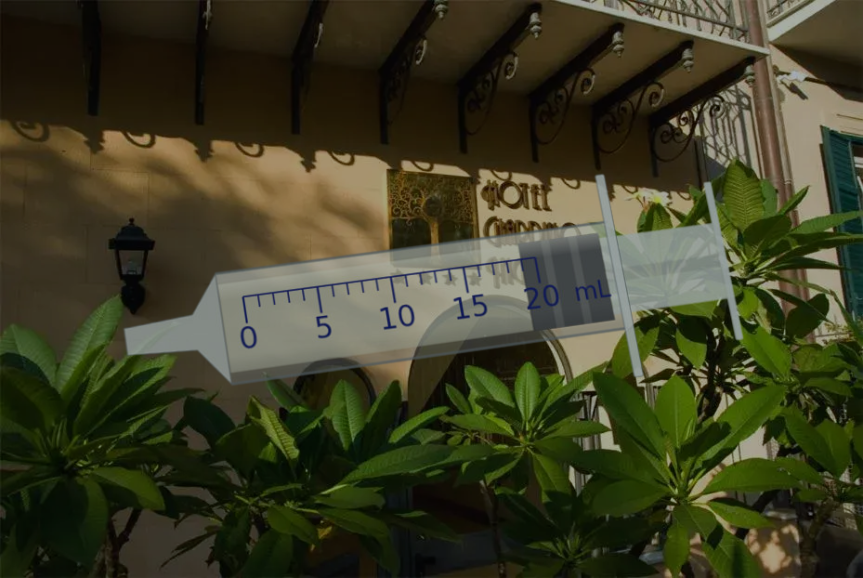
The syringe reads **19** mL
